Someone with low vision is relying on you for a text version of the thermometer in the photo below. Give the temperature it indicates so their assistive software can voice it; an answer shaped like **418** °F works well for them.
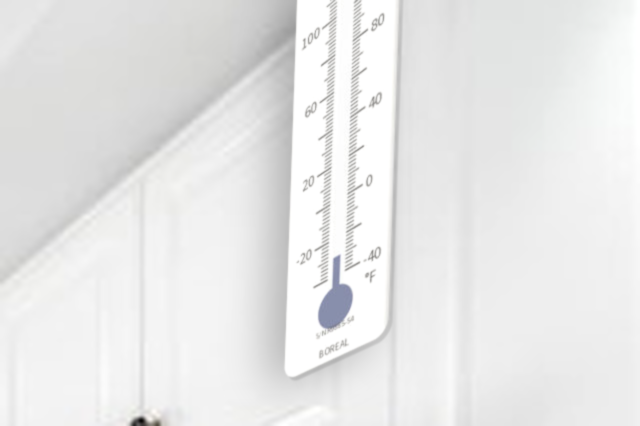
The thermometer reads **-30** °F
